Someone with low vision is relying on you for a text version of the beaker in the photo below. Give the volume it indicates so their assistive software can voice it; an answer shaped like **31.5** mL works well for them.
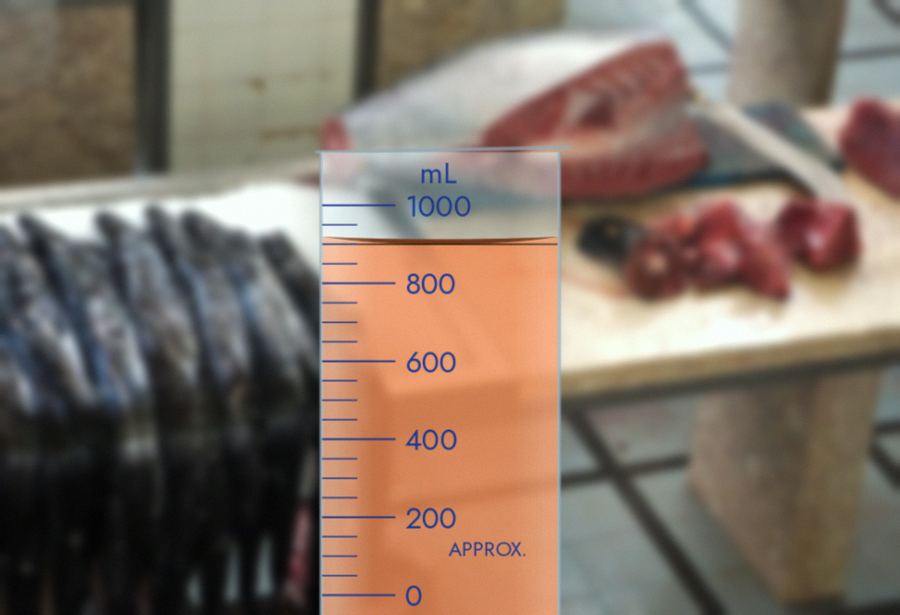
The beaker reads **900** mL
